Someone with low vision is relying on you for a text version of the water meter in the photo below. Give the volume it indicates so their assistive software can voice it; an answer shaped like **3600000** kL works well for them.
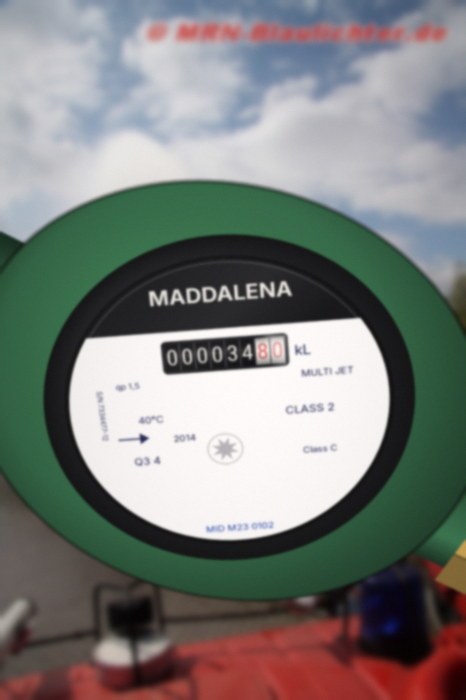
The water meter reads **34.80** kL
